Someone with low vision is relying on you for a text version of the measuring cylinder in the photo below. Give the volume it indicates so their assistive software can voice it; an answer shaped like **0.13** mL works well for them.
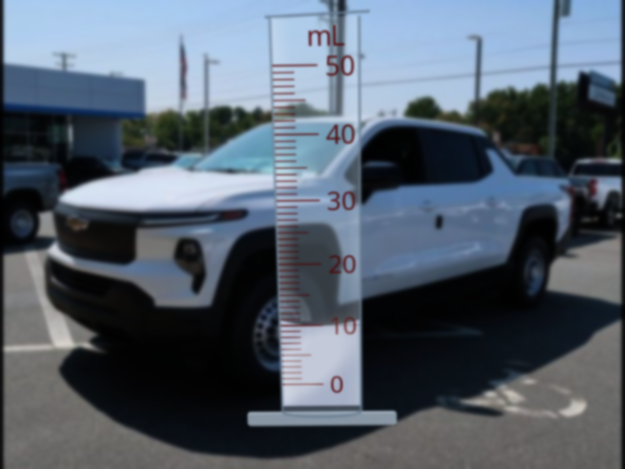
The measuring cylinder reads **10** mL
